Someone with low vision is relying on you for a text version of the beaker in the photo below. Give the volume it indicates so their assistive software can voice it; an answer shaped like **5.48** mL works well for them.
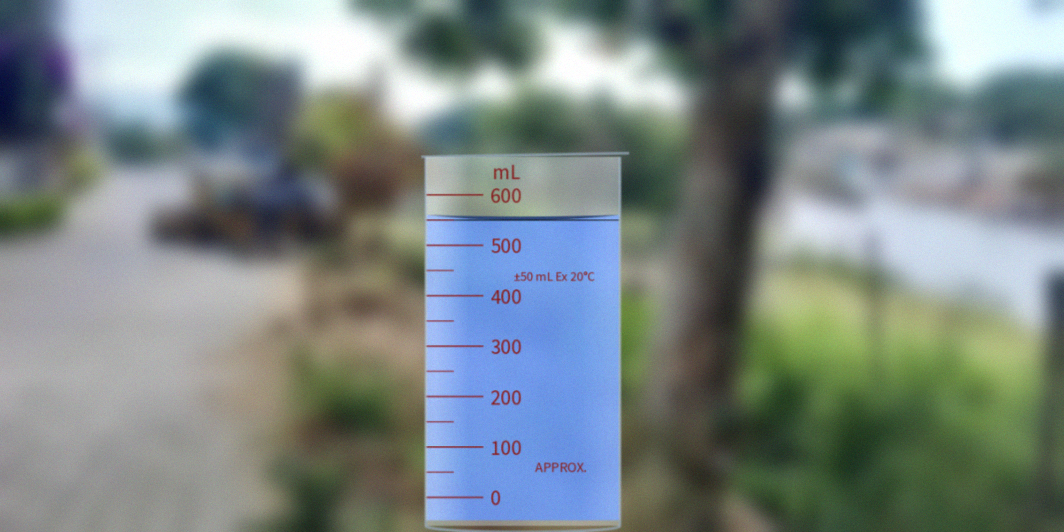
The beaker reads **550** mL
